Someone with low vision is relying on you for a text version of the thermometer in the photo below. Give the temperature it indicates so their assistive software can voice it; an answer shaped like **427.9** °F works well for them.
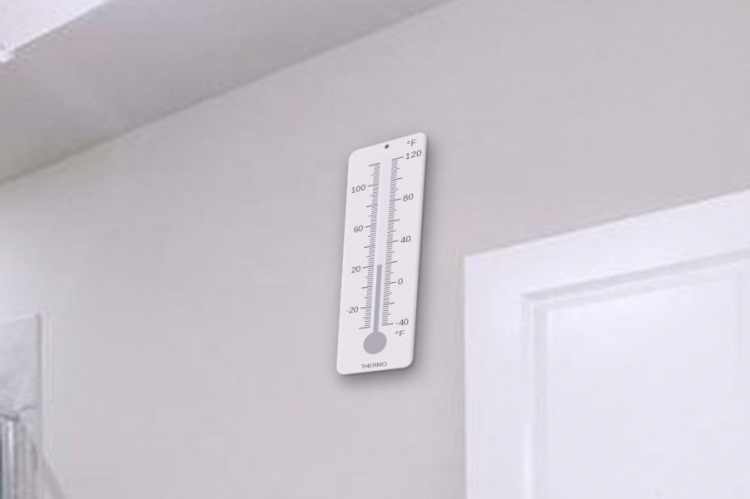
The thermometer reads **20** °F
